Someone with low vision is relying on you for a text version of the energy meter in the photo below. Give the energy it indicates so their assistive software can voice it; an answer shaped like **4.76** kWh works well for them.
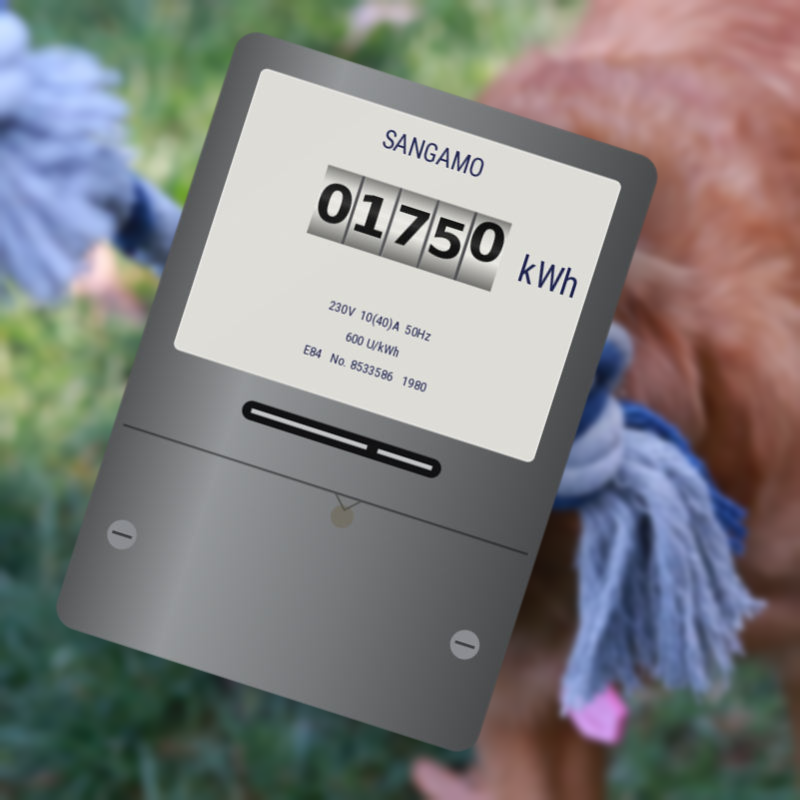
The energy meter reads **1750** kWh
